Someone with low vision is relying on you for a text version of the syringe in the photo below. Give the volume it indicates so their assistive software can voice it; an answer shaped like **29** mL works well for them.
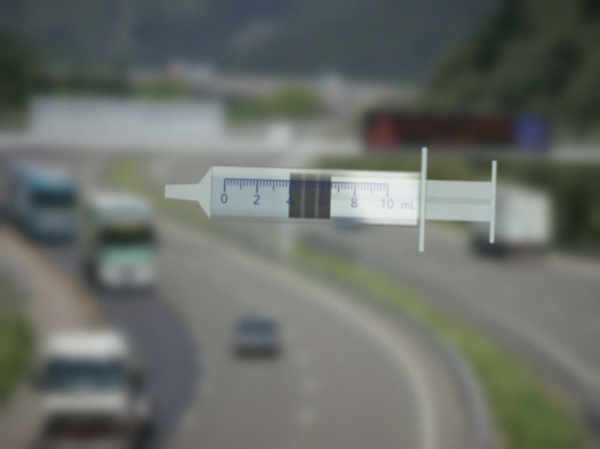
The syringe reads **4** mL
